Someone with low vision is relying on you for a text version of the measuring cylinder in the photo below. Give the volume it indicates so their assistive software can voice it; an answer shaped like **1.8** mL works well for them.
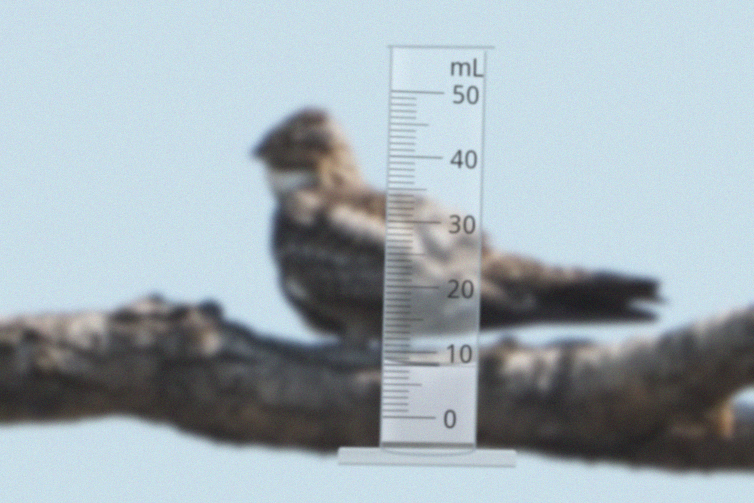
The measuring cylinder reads **8** mL
